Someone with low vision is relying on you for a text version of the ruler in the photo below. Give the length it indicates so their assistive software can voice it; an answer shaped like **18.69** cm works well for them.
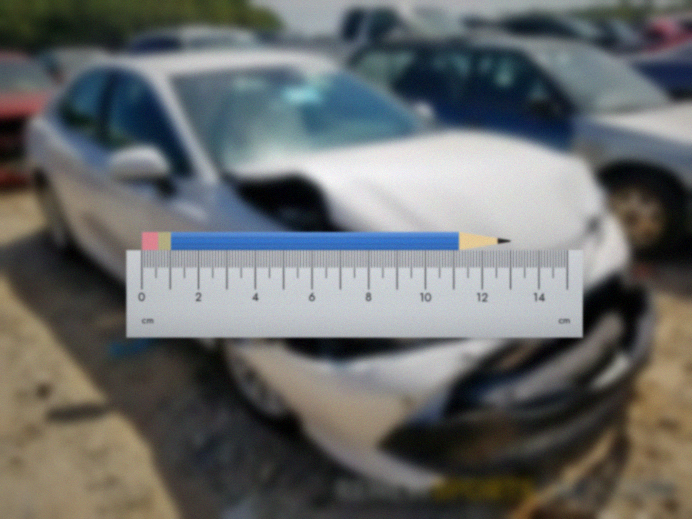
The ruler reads **13** cm
